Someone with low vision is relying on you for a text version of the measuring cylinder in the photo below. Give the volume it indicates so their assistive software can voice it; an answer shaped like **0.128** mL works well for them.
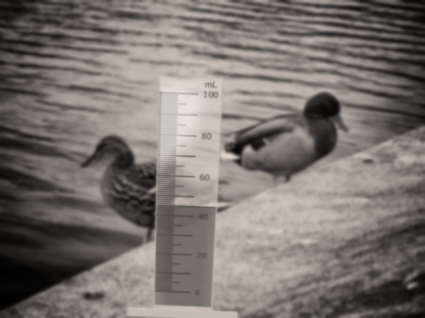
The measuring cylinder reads **45** mL
